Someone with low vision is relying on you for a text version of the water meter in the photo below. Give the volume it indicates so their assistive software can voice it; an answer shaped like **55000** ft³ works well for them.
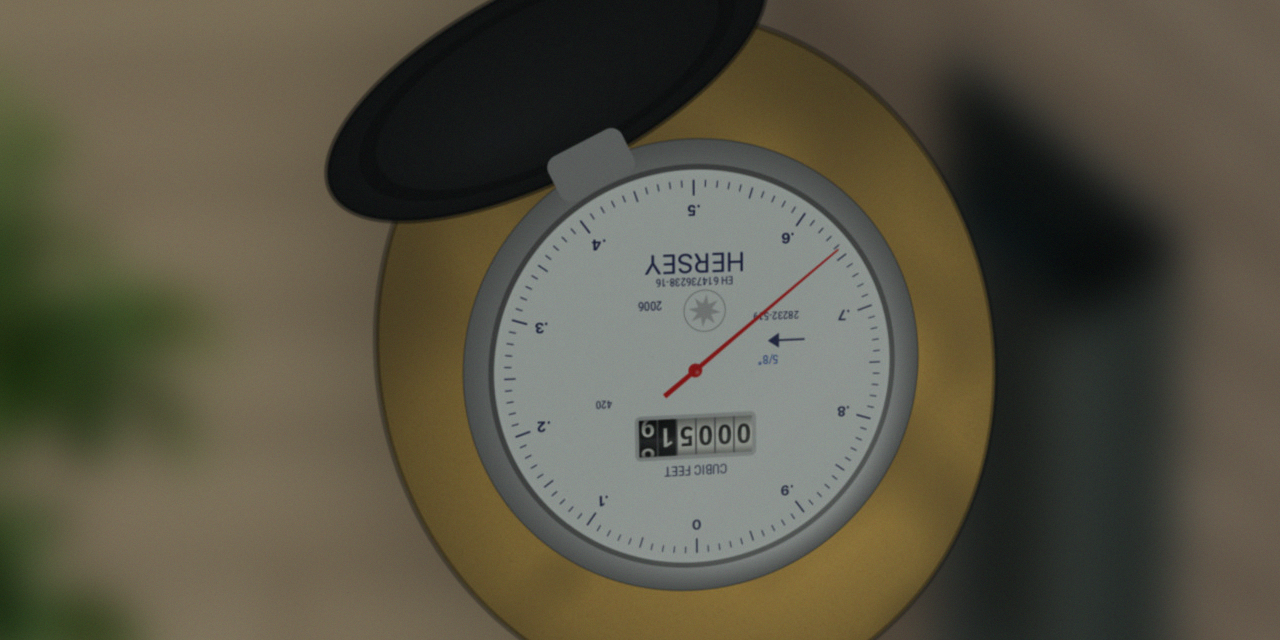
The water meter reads **518.64** ft³
